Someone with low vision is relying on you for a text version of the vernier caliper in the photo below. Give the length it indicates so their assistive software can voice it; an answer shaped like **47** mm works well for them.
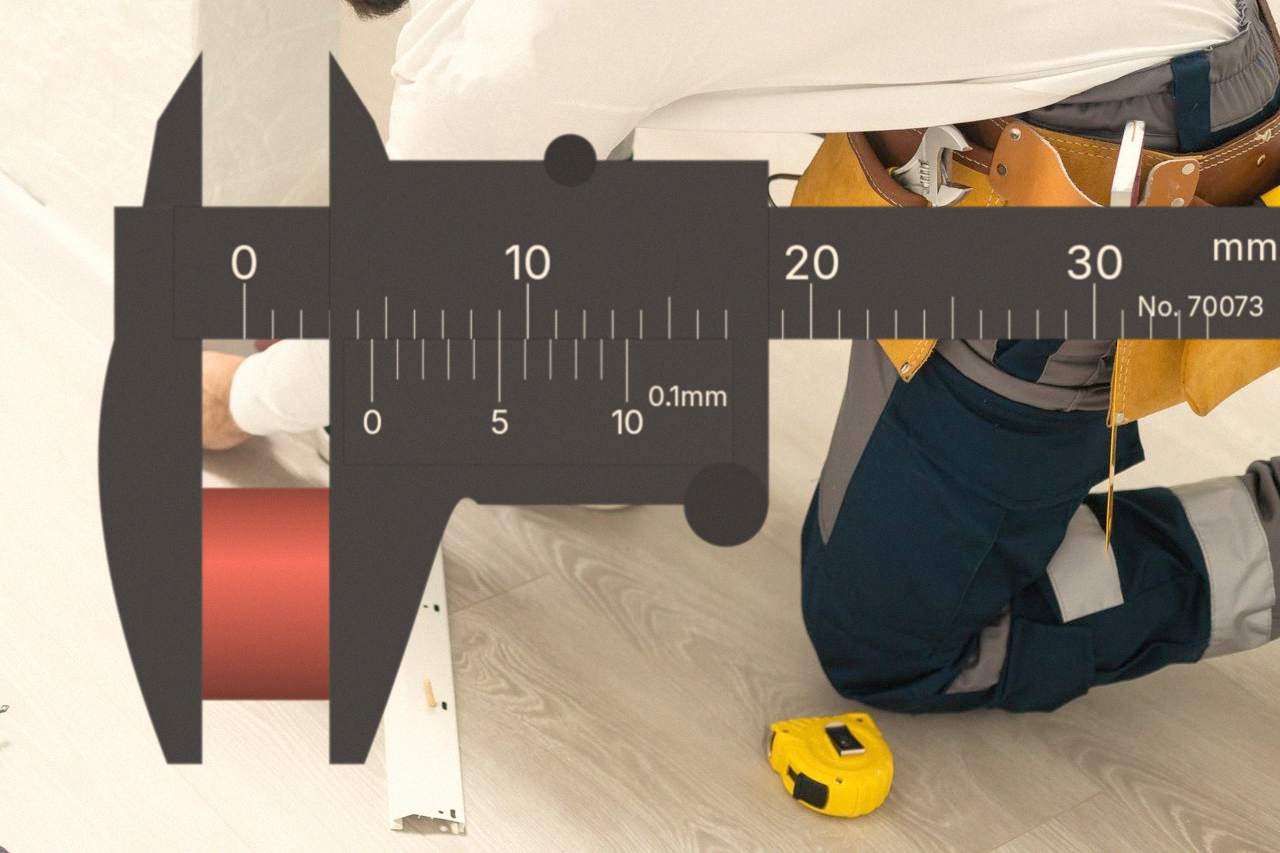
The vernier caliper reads **4.5** mm
